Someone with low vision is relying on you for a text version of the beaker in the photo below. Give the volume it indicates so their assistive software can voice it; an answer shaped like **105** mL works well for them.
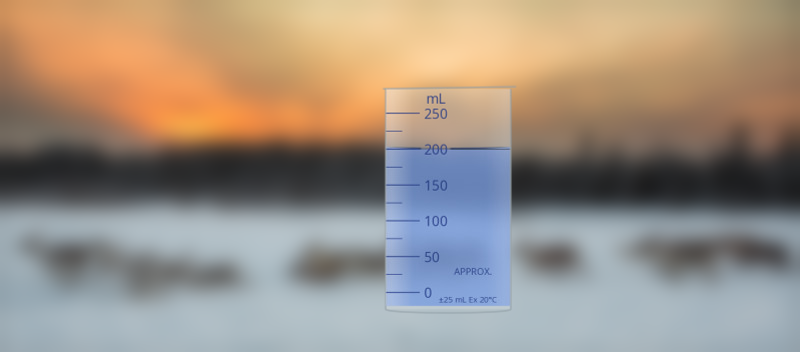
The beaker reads **200** mL
